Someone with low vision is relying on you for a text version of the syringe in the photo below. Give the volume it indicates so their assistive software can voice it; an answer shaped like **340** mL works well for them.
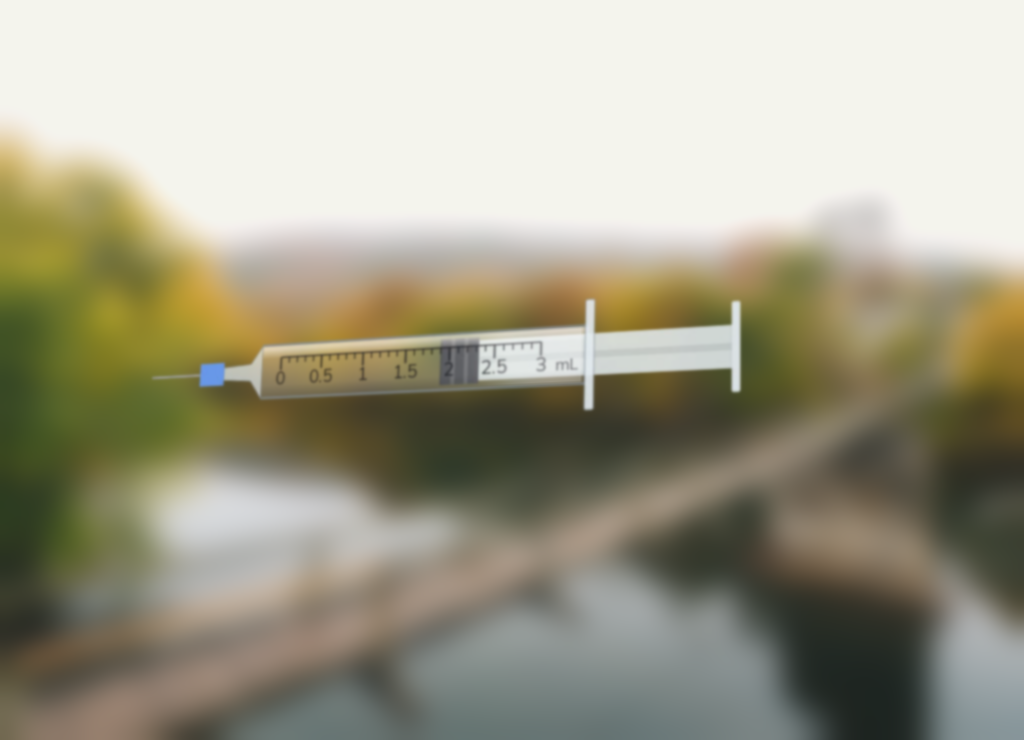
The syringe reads **1.9** mL
